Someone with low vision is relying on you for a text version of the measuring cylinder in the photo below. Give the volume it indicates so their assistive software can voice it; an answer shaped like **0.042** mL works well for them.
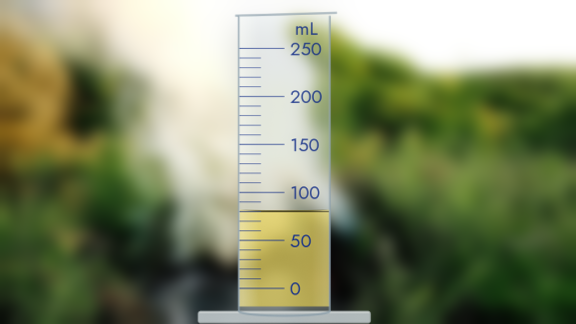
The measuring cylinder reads **80** mL
